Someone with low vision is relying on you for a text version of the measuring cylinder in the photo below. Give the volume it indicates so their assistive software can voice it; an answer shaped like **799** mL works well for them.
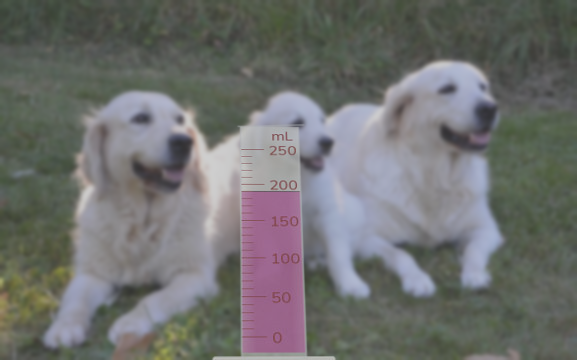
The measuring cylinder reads **190** mL
